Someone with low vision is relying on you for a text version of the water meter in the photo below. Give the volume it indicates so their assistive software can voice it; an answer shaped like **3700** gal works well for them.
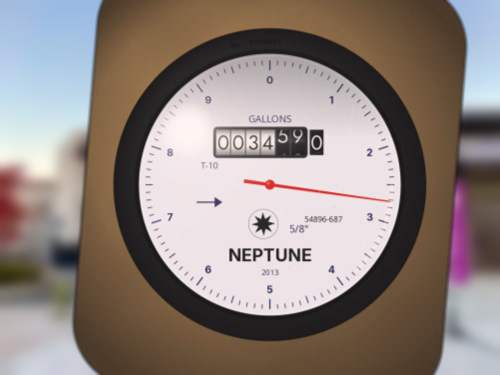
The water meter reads **34592.7** gal
